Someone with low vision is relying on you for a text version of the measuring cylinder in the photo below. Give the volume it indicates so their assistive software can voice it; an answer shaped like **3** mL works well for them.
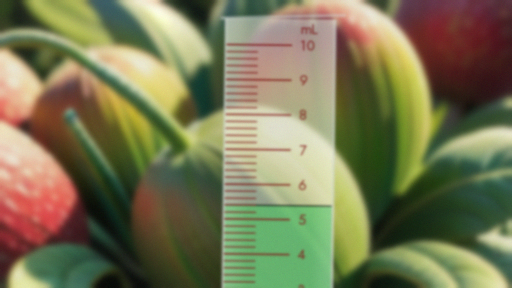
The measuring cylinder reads **5.4** mL
